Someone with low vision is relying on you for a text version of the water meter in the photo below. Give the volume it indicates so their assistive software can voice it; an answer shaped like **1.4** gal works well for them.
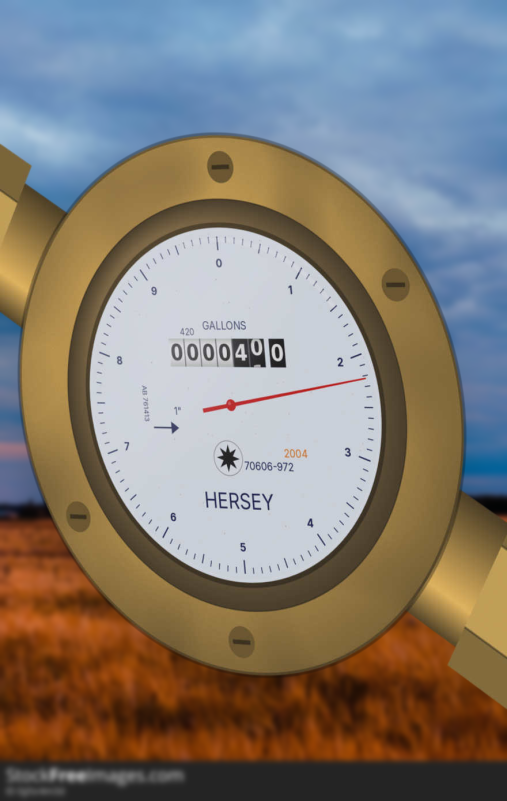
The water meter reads **402.2** gal
